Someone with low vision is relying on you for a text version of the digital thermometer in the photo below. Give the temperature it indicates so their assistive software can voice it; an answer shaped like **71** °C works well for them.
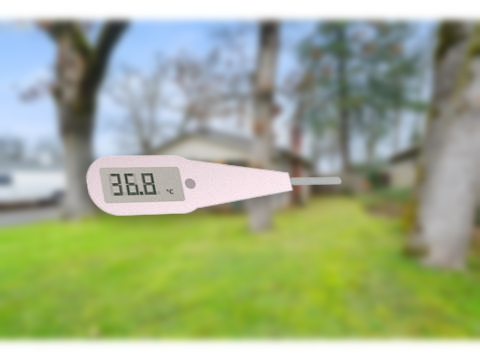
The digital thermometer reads **36.8** °C
